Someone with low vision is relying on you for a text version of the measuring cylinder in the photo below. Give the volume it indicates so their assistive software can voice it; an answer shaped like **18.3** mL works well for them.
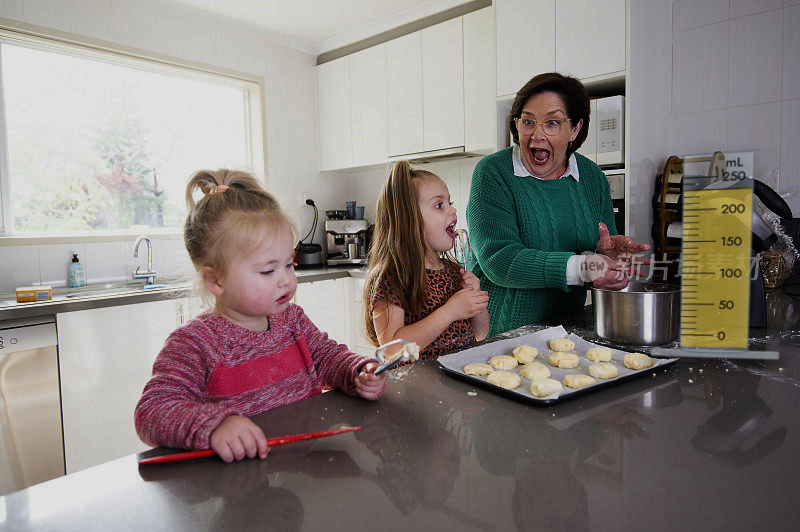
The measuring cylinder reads **230** mL
